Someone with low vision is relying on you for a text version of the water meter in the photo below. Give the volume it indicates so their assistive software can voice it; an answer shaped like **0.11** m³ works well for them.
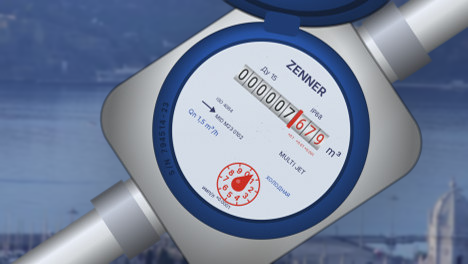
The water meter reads **7.6790** m³
